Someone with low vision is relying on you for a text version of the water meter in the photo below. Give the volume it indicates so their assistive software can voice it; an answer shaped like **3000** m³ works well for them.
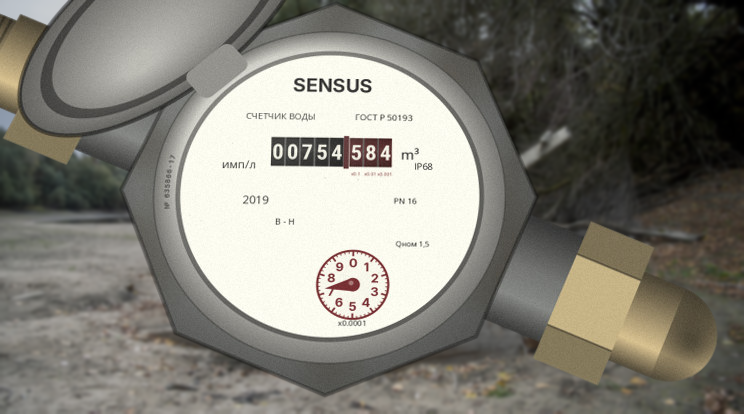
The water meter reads **754.5847** m³
